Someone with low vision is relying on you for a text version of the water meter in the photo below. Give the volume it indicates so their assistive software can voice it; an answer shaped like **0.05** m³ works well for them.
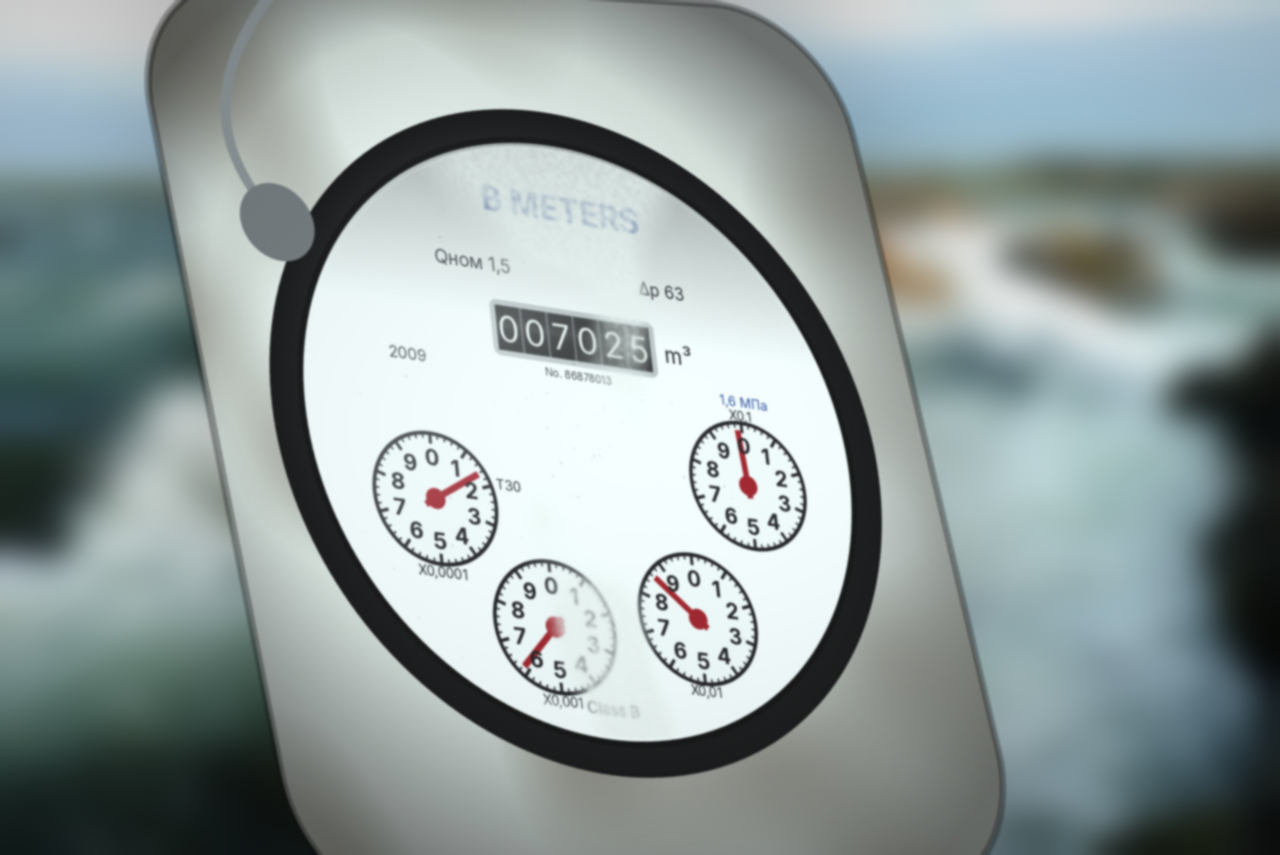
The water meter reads **7024.9861** m³
